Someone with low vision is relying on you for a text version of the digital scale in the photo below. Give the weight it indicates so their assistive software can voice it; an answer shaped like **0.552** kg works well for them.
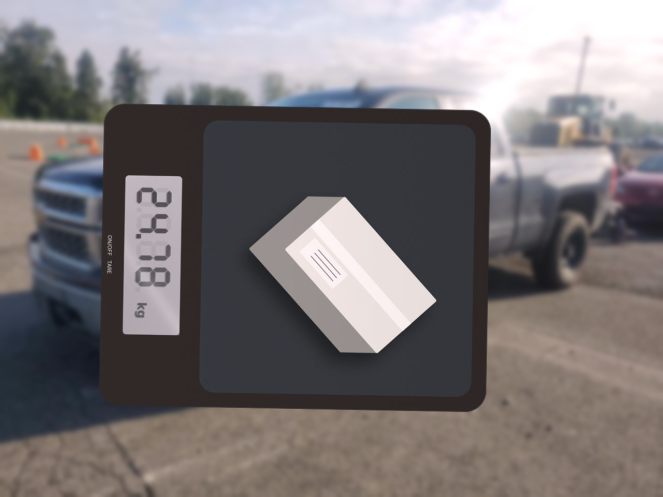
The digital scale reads **24.78** kg
